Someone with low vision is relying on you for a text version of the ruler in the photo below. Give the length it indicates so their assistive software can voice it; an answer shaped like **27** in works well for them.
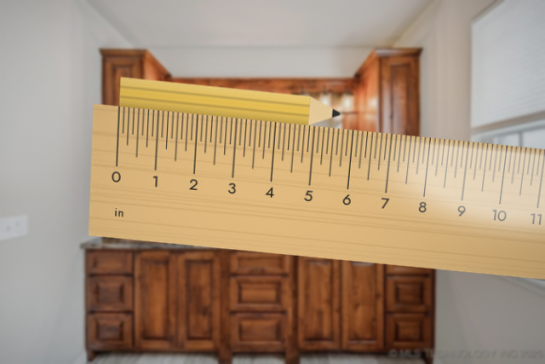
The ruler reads **5.625** in
